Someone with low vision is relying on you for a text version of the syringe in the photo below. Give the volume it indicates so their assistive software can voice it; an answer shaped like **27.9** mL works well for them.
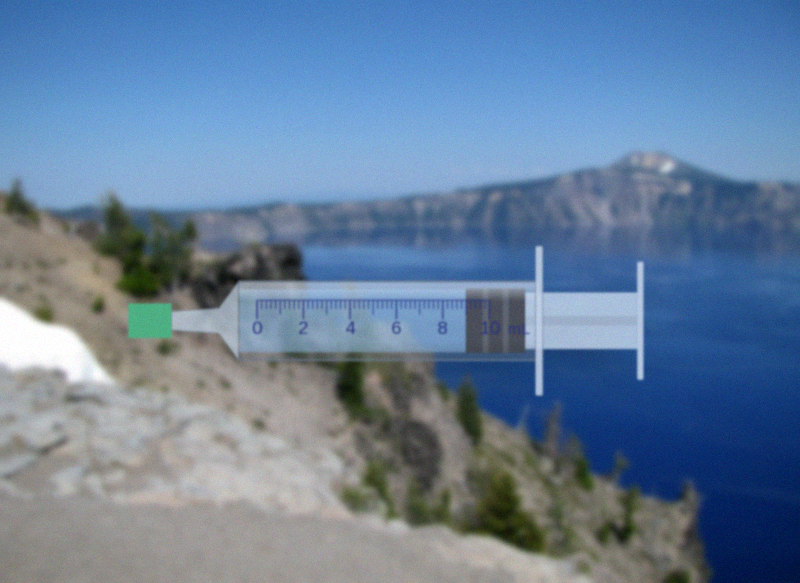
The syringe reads **9** mL
